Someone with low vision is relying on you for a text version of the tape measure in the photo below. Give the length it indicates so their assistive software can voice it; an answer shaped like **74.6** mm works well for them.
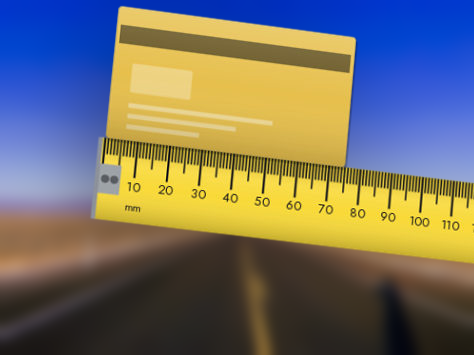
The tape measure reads **75** mm
